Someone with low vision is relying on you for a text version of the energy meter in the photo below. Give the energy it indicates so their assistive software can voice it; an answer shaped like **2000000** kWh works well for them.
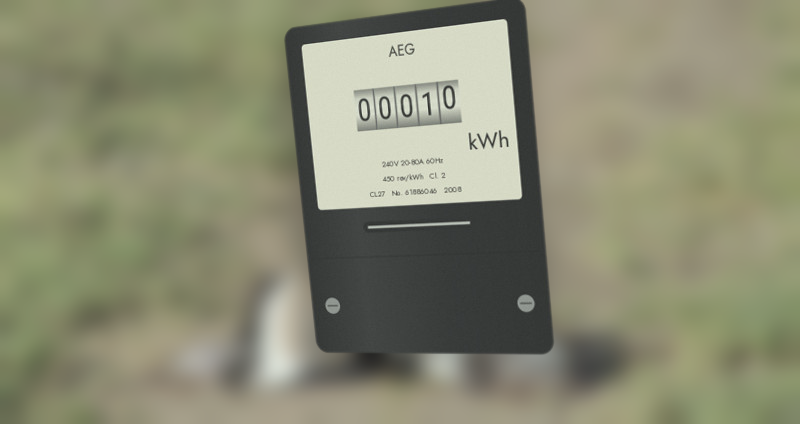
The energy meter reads **10** kWh
